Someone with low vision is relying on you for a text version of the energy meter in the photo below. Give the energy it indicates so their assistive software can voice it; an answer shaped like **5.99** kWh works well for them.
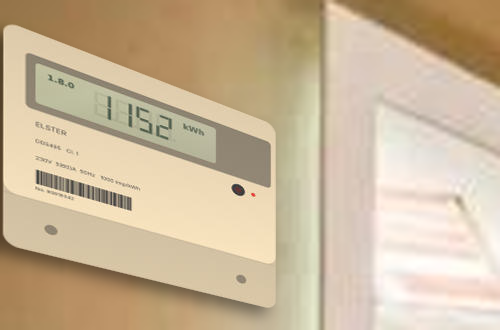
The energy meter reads **1152** kWh
